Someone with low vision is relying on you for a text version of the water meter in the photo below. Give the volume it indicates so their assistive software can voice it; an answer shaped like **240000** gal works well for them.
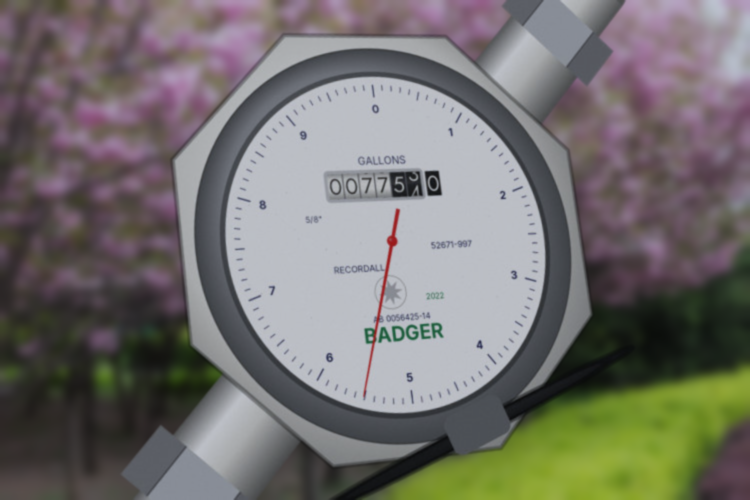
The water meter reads **77535.5** gal
